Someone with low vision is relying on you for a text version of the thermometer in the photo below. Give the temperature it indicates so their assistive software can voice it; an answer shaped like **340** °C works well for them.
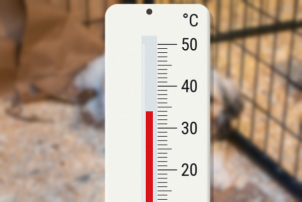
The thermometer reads **34** °C
